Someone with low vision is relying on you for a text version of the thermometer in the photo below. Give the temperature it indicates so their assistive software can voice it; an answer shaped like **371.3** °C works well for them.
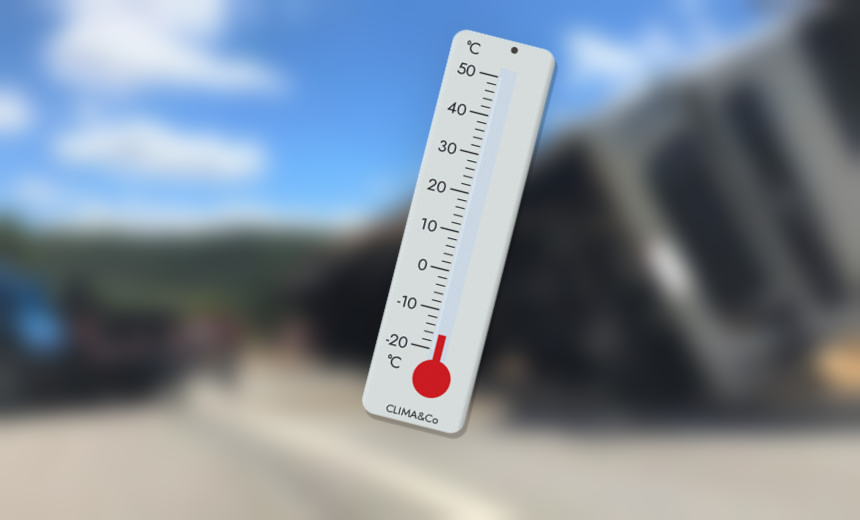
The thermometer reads **-16** °C
